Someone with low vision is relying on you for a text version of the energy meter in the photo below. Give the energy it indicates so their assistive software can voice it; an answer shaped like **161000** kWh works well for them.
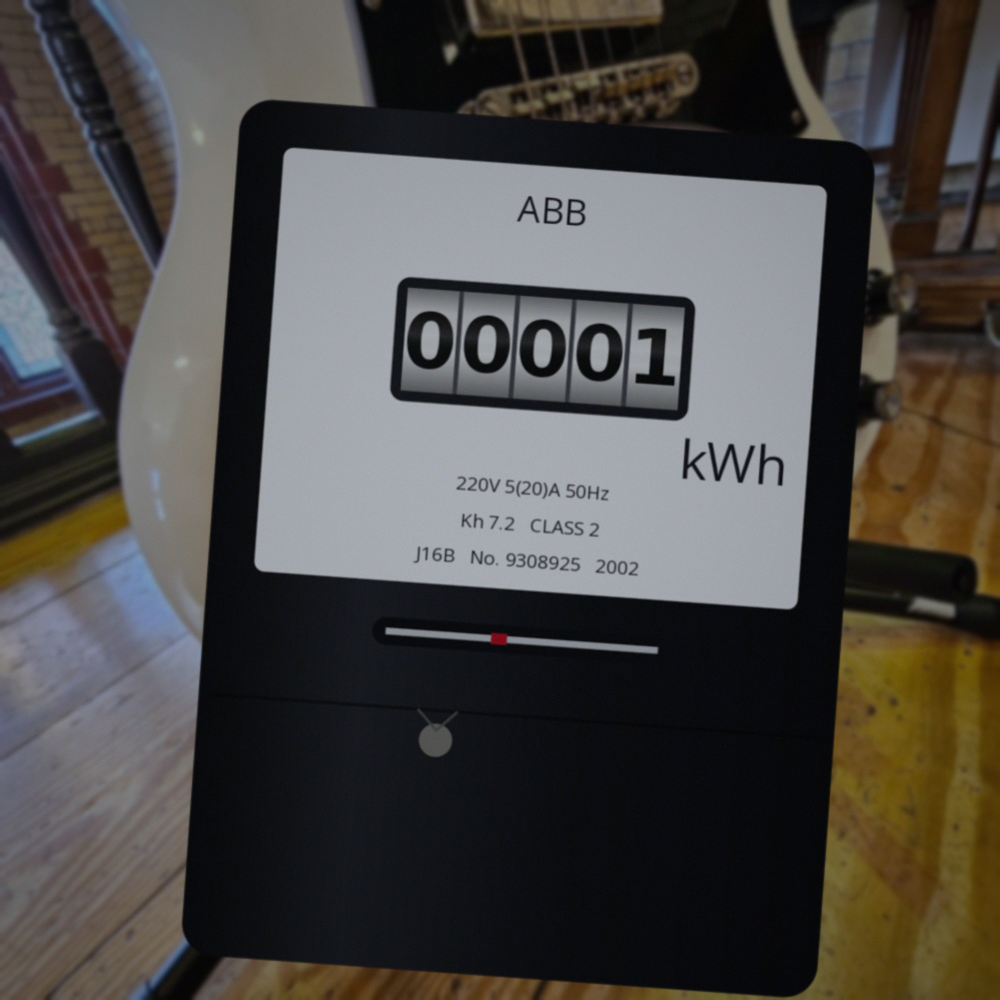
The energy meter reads **1** kWh
